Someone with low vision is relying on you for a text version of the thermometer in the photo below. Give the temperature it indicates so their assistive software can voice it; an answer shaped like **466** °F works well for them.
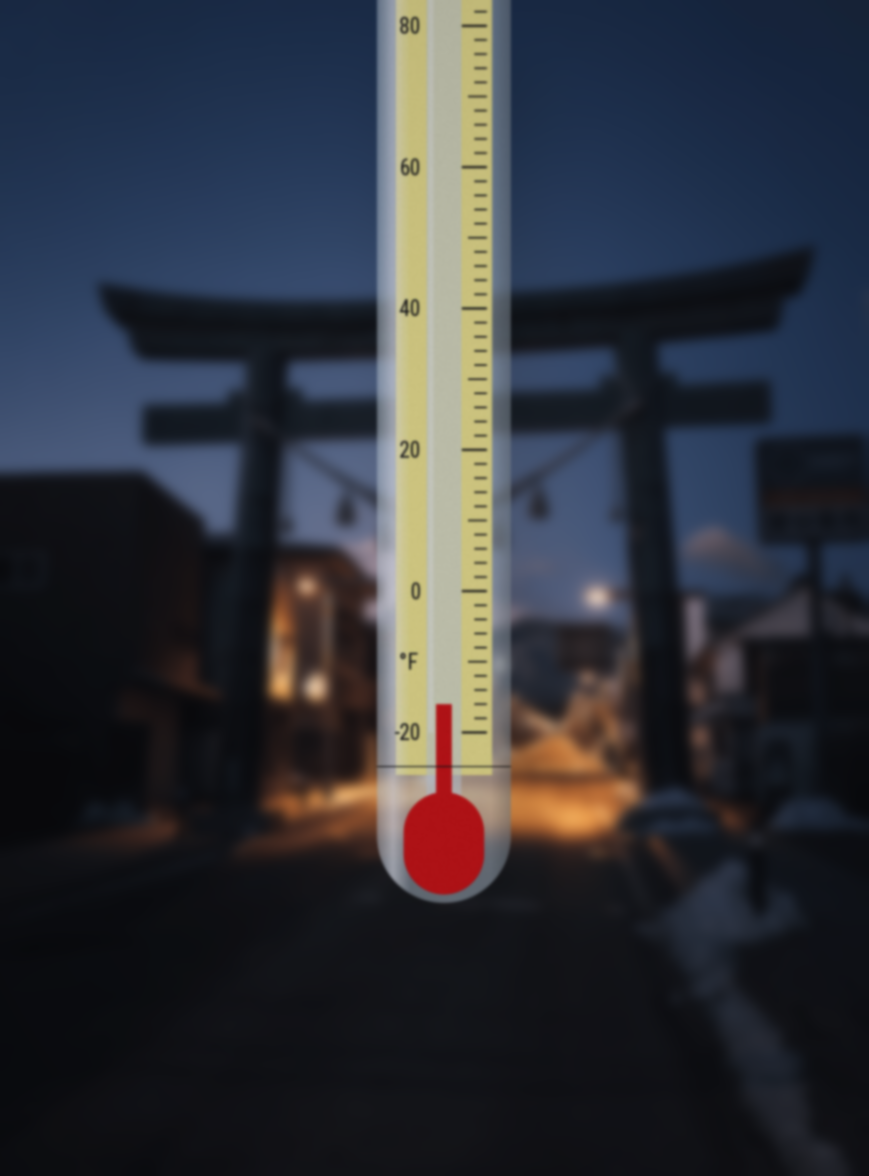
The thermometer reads **-16** °F
